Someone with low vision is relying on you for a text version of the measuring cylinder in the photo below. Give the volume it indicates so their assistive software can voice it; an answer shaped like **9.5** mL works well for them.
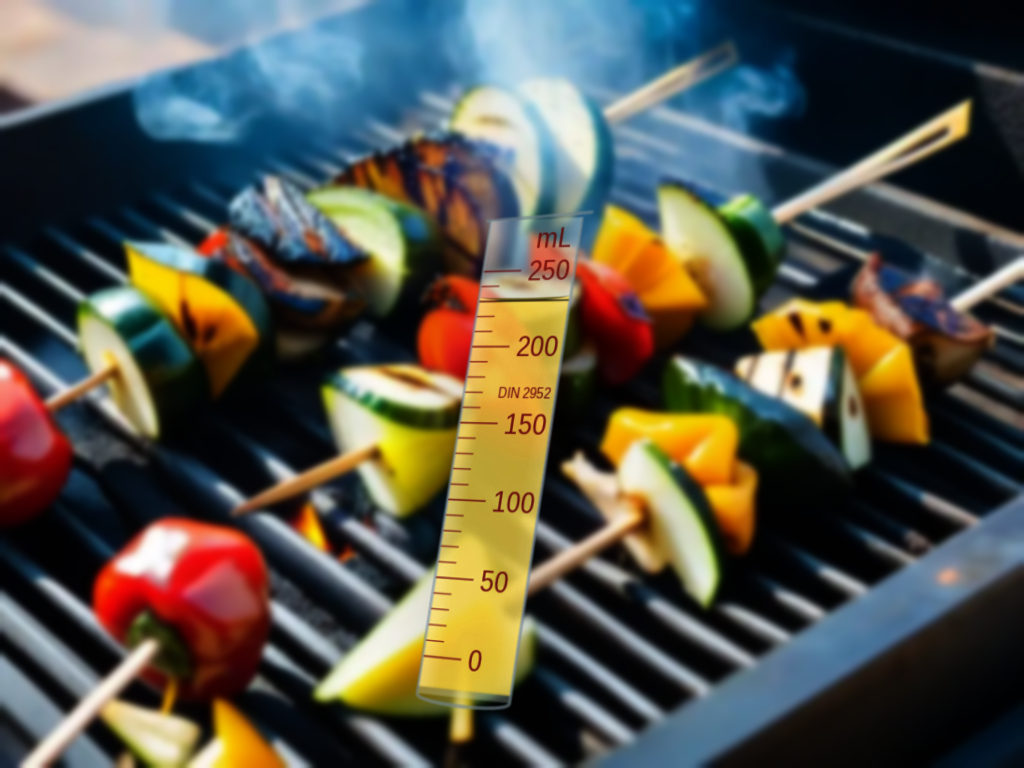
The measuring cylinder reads **230** mL
